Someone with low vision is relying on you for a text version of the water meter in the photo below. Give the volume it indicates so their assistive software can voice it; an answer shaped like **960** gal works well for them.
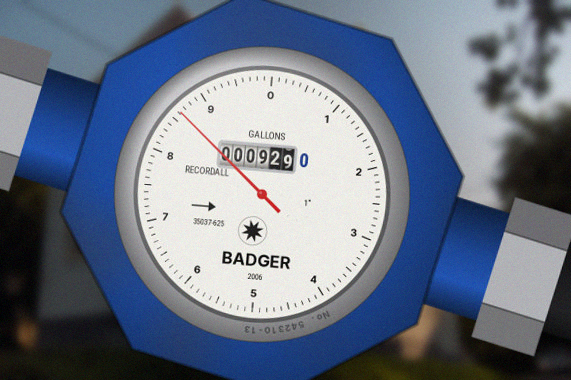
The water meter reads **9288.6** gal
